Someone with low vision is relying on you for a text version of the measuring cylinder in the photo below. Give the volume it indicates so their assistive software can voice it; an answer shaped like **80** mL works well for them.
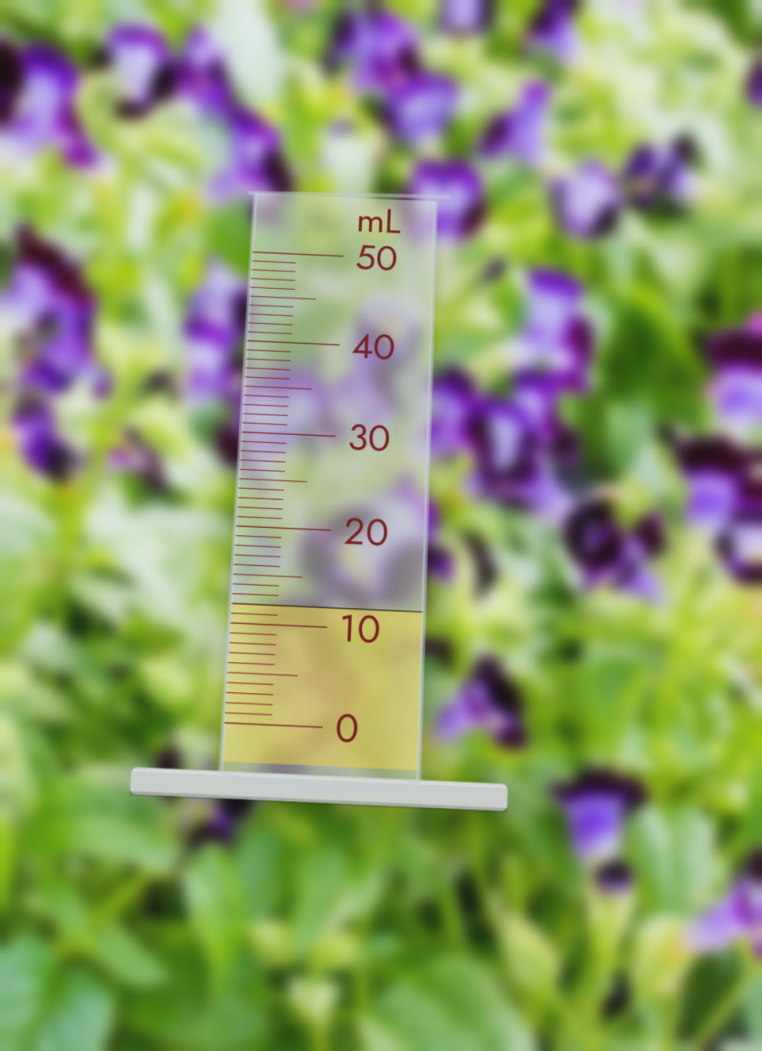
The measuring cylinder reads **12** mL
